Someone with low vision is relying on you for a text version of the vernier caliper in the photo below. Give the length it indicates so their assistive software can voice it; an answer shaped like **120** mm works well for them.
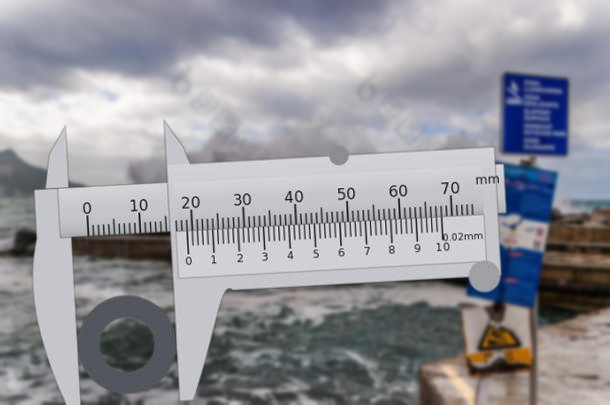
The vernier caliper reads **19.0** mm
